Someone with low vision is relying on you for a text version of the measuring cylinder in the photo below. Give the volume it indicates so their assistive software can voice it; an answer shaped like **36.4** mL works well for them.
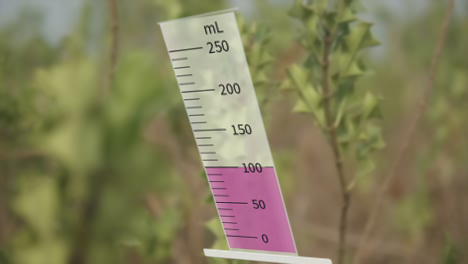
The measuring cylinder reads **100** mL
